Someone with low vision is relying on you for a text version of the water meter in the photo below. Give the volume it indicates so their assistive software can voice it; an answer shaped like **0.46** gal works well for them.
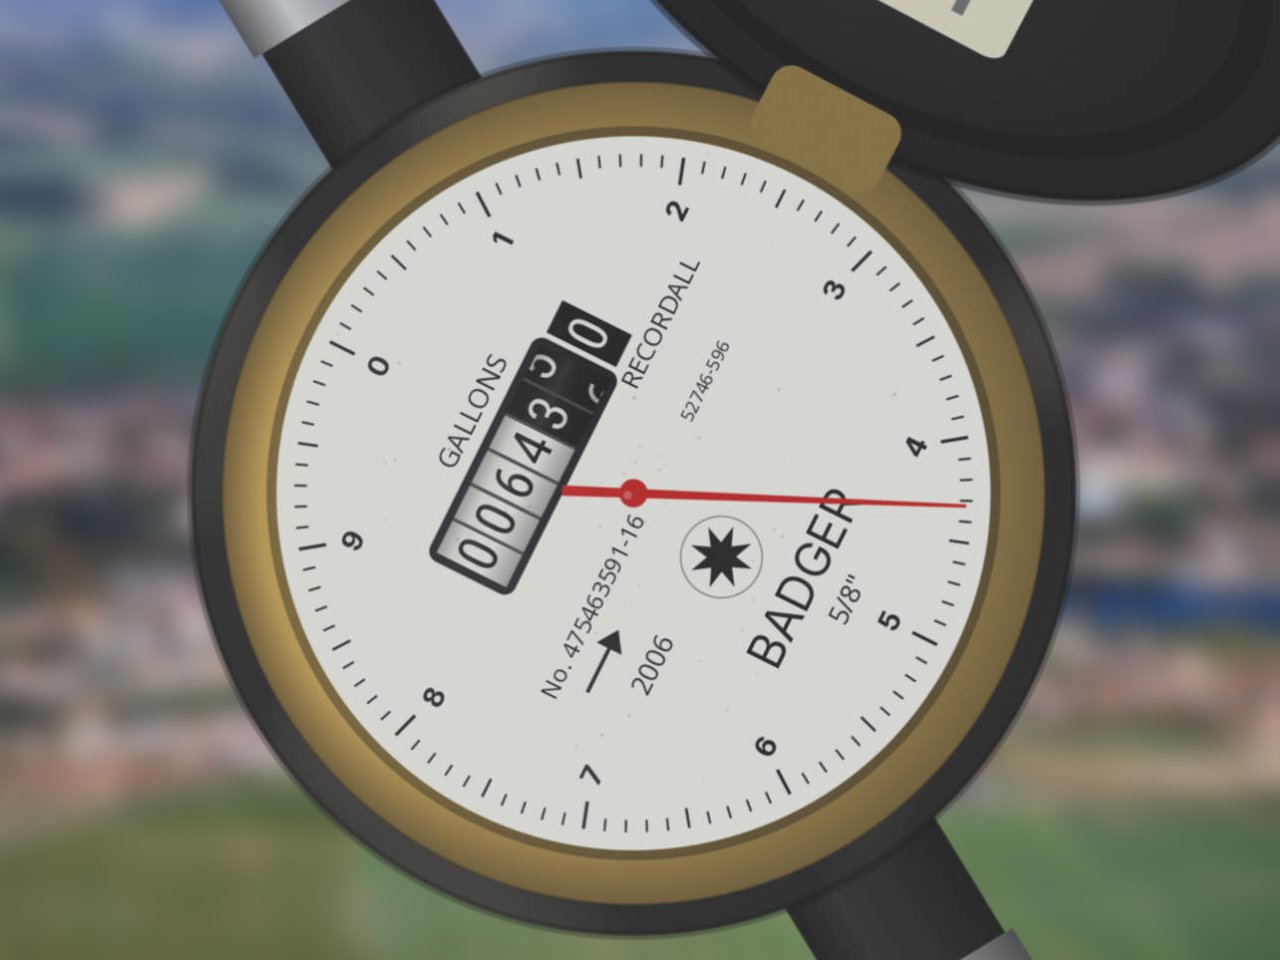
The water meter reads **64354.3** gal
